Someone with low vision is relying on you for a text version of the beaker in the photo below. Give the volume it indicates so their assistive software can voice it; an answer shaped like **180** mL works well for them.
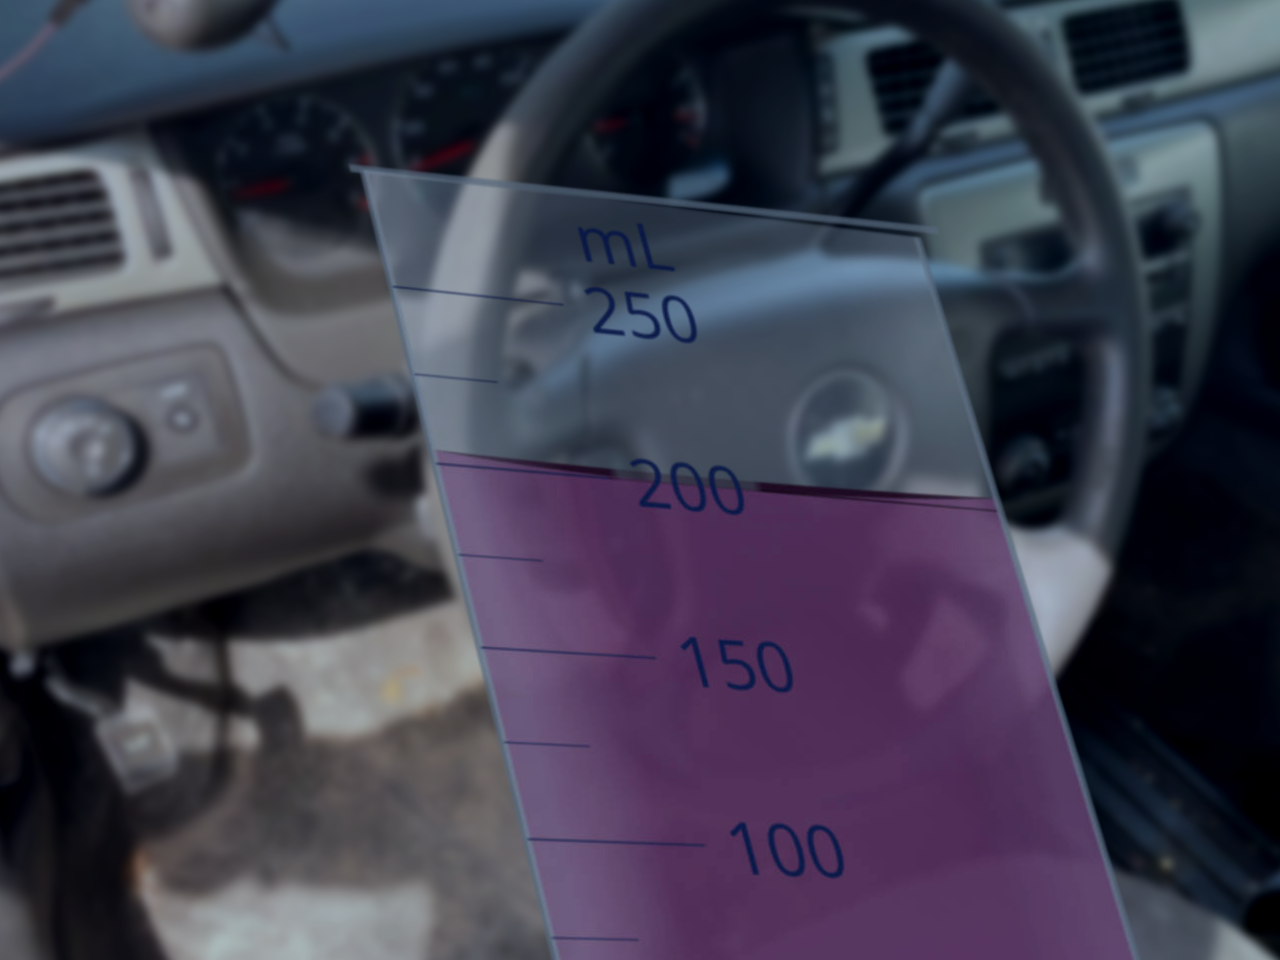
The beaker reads **200** mL
